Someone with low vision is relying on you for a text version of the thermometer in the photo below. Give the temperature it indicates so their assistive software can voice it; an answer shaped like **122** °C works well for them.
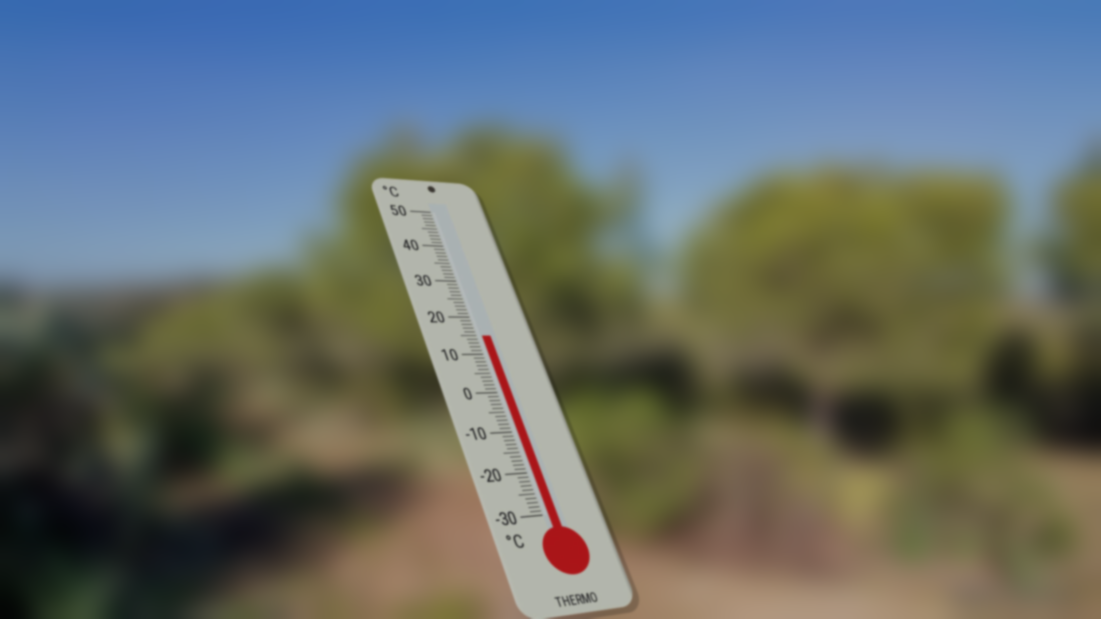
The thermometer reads **15** °C
